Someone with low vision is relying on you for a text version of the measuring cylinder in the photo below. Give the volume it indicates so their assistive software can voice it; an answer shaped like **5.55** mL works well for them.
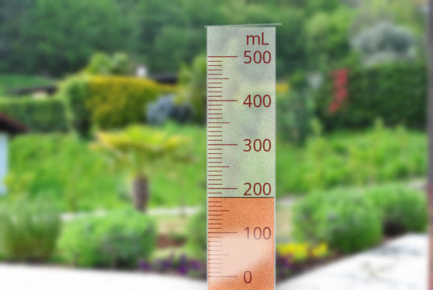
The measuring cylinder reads **180** mL
